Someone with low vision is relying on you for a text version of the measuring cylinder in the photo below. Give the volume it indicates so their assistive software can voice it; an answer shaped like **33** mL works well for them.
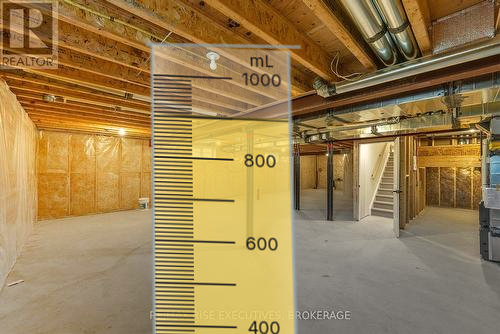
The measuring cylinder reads **900** mL
